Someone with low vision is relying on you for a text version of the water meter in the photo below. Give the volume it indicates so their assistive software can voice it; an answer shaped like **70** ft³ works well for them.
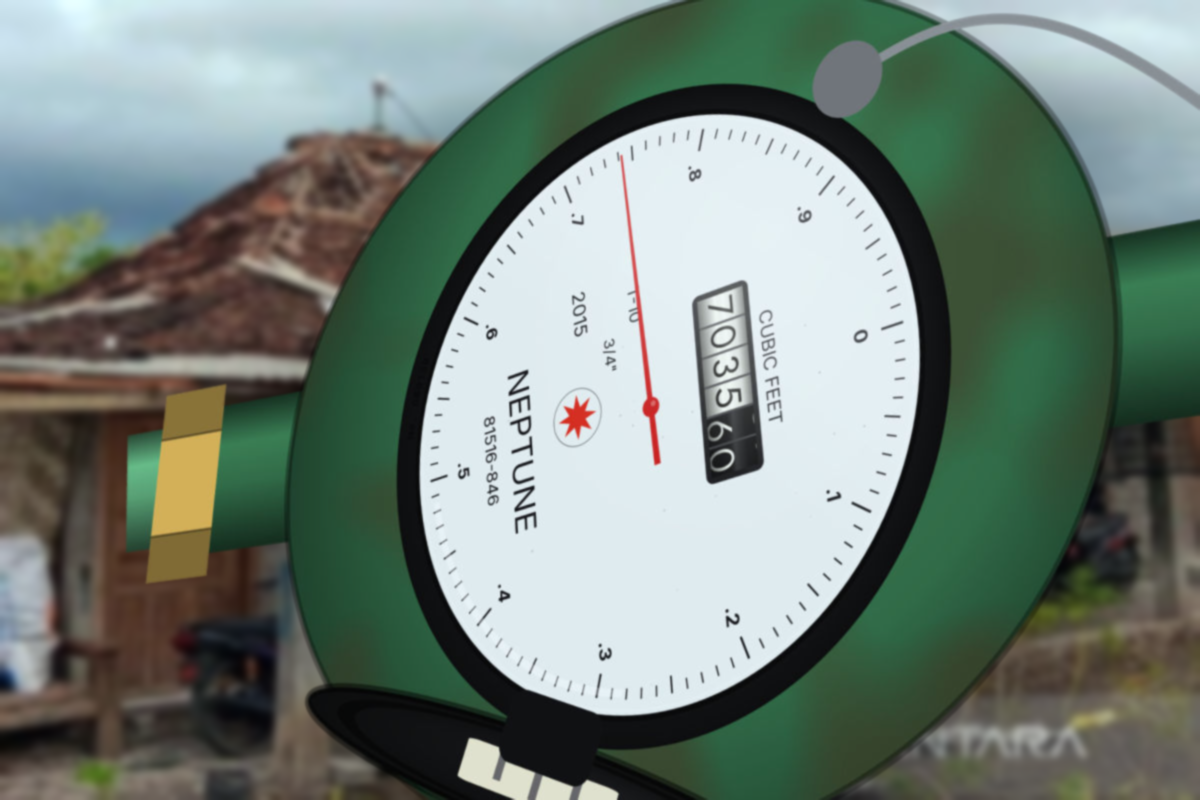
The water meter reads **703559.74** ft³
